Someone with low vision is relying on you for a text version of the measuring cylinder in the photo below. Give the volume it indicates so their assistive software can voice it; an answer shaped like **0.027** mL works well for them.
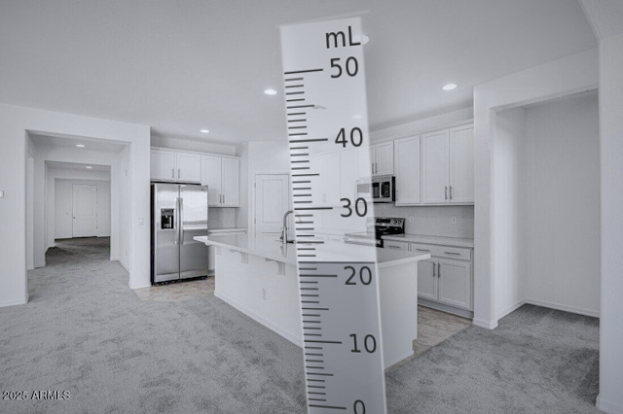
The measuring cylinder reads **22** mL
